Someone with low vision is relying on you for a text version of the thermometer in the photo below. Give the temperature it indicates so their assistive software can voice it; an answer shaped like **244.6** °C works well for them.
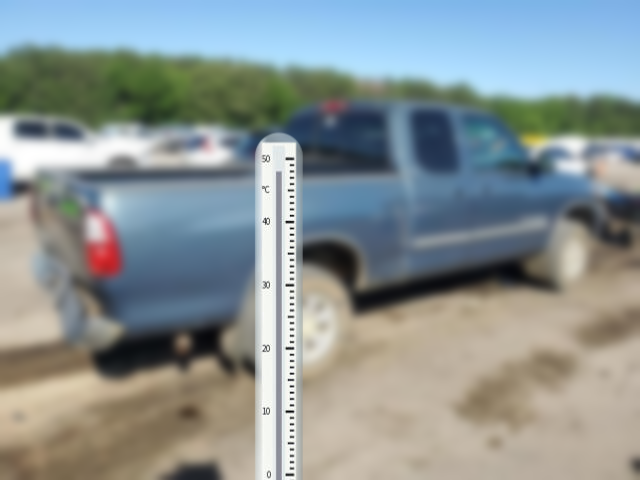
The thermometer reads **48** °C
